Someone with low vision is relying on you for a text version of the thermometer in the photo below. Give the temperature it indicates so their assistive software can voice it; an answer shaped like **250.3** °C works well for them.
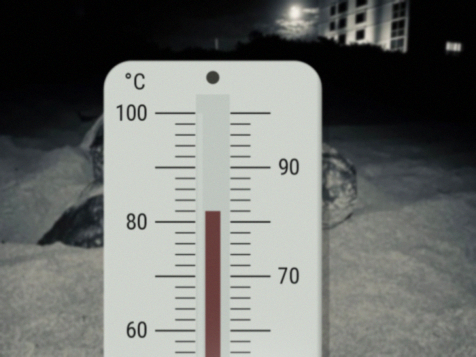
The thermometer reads **82** °C
